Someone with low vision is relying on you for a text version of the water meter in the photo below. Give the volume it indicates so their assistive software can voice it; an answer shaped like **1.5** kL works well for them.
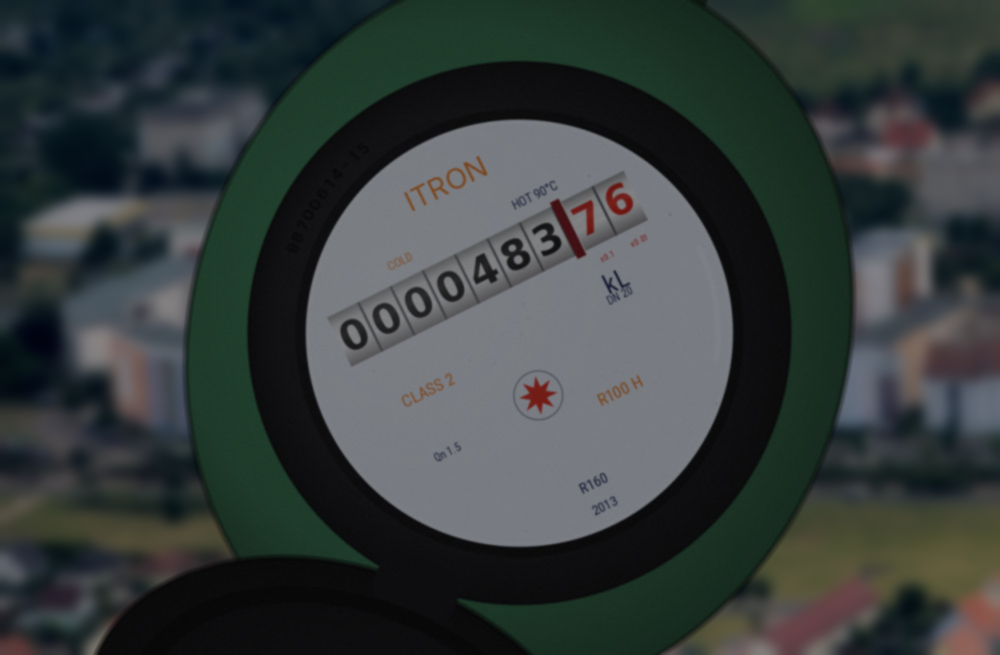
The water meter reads **483.76** kL
